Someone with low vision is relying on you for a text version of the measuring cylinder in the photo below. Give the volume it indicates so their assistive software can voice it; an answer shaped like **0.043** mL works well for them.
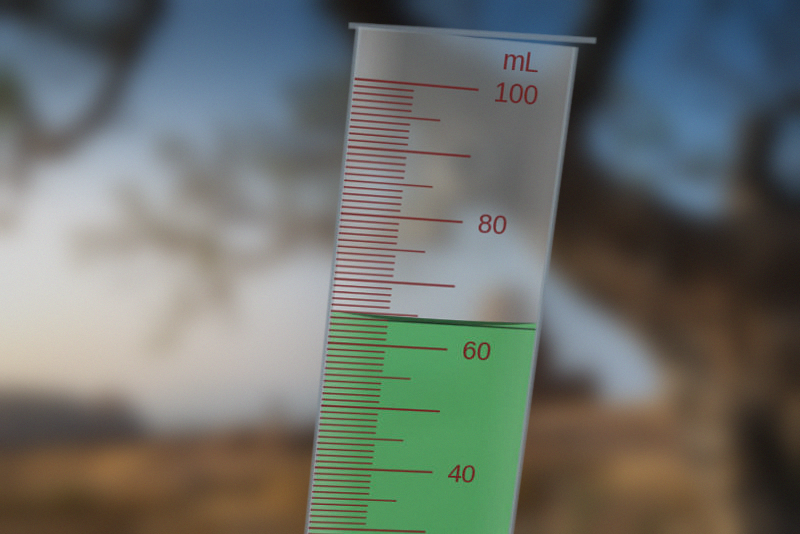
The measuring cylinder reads **64** mL
